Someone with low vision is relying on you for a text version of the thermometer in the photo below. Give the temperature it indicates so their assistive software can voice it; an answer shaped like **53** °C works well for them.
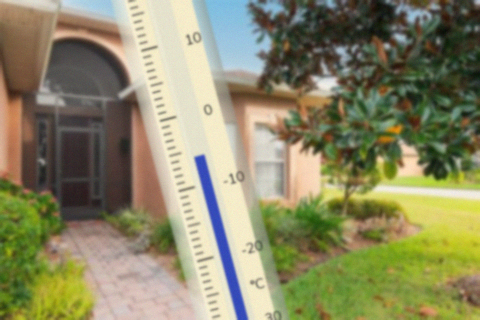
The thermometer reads **-6** °C
